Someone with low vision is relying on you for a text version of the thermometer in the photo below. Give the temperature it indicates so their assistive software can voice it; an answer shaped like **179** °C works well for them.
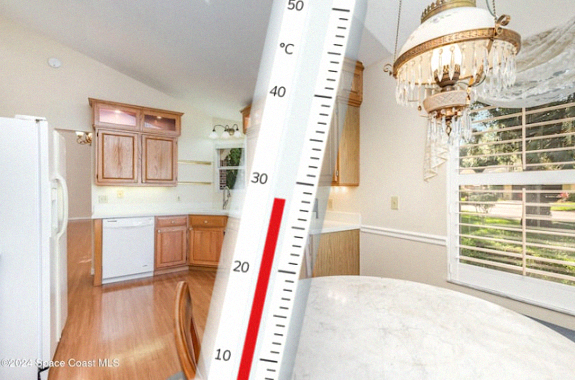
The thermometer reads **28** °C
